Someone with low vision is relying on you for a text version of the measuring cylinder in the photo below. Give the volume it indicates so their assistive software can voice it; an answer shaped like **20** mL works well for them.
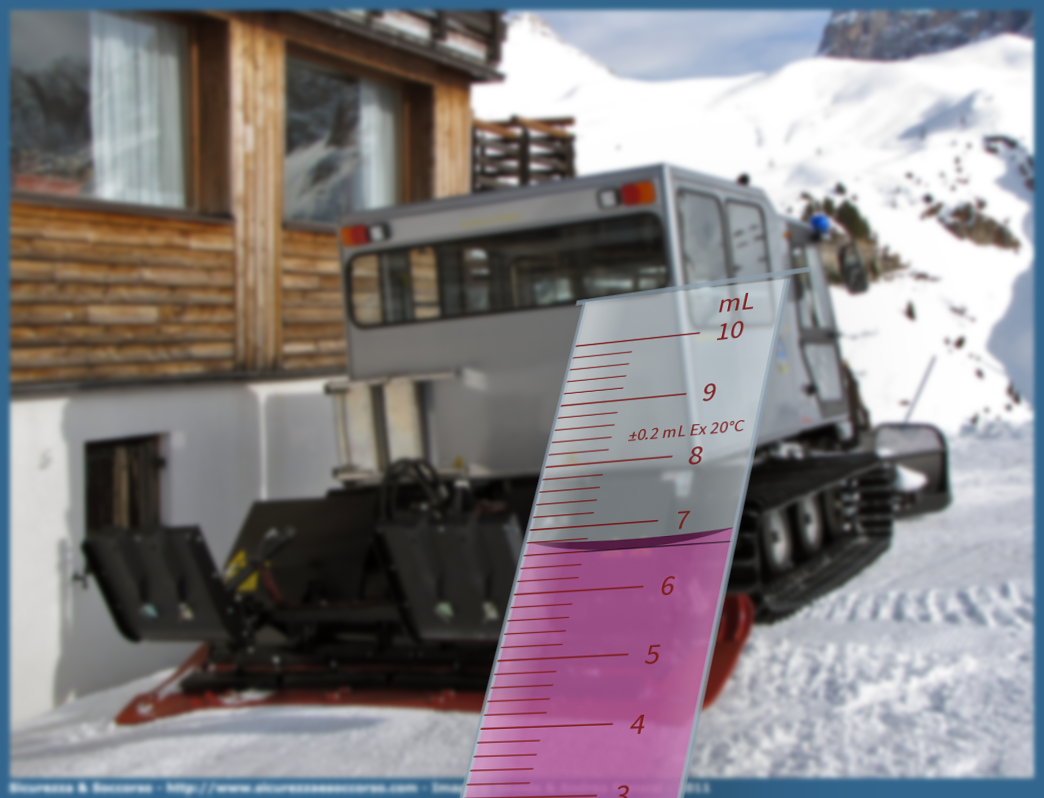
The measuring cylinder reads **6.6** mL
